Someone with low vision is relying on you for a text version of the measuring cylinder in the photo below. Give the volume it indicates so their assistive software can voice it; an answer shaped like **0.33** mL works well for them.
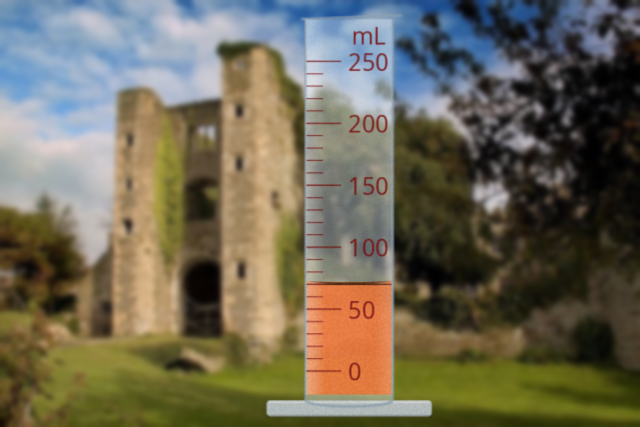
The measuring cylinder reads **70** mL
